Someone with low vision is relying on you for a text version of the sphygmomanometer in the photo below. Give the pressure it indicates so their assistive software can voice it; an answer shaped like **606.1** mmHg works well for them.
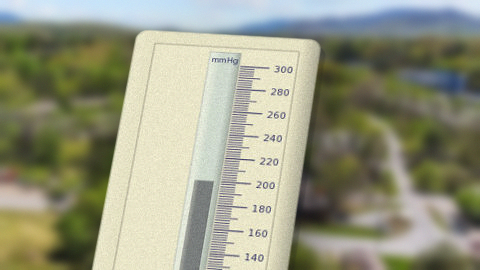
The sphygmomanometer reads **200** mmHg
